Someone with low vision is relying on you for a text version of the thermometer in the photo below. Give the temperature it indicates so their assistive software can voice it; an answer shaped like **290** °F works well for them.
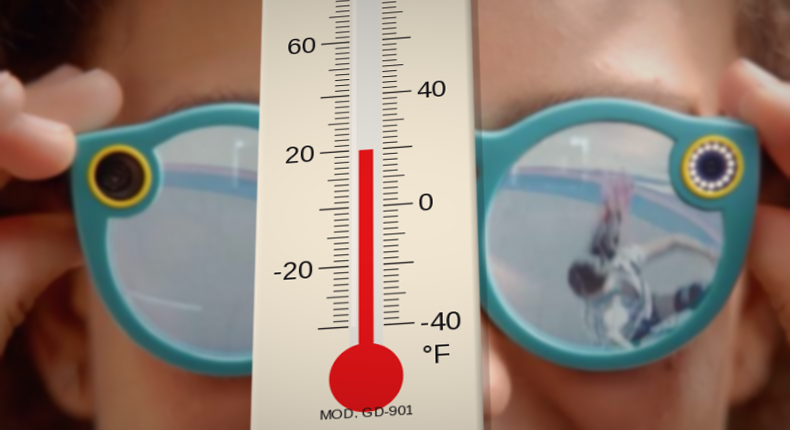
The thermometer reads **20** °F
